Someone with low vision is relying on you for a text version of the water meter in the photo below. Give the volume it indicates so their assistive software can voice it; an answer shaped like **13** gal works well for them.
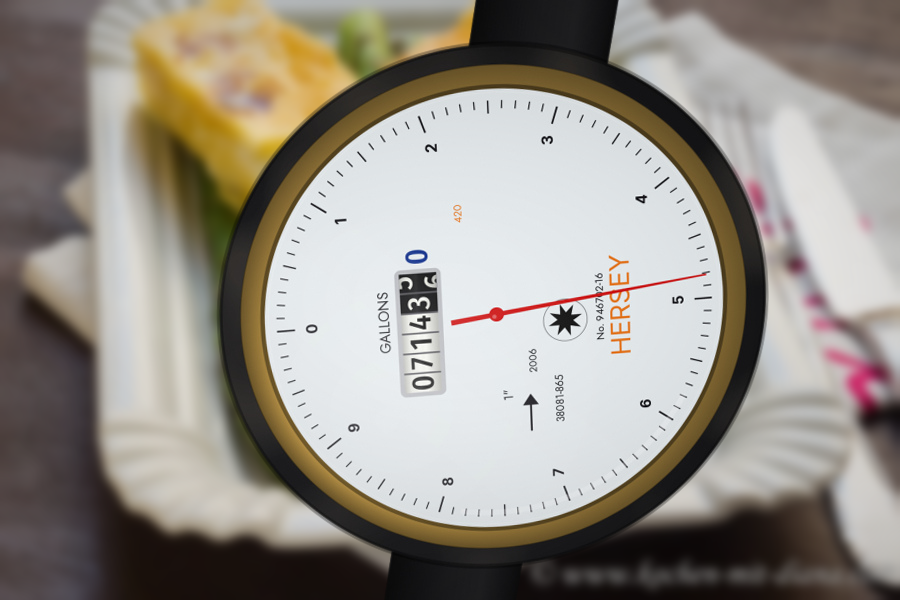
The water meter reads **714354.8** gal
